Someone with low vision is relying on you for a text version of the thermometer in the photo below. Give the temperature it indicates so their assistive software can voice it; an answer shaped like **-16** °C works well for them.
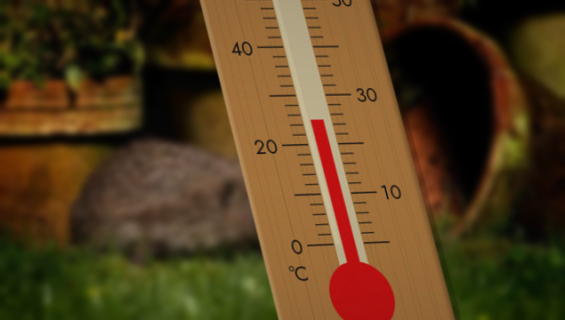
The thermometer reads **25** °C
